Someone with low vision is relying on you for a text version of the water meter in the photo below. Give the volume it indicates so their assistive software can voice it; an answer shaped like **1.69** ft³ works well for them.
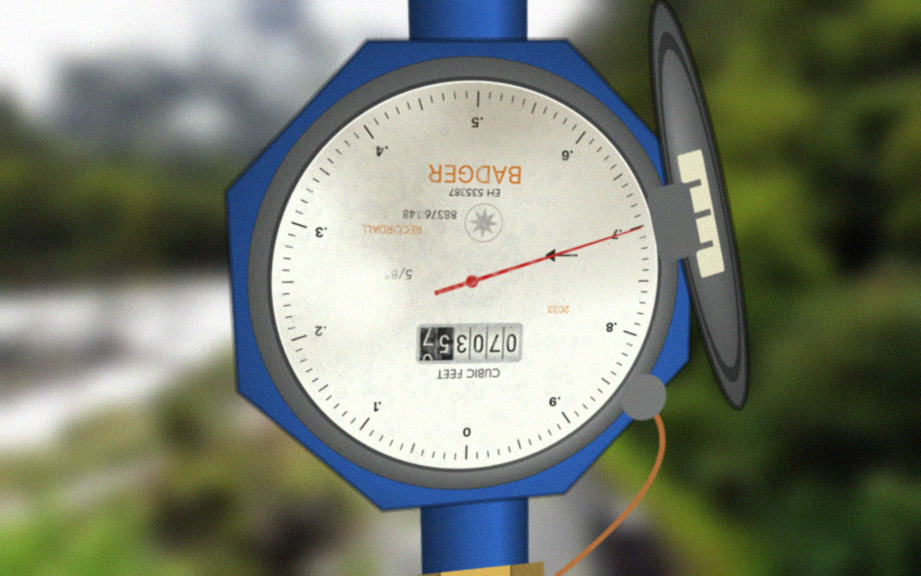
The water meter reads **70356.70** ft³
